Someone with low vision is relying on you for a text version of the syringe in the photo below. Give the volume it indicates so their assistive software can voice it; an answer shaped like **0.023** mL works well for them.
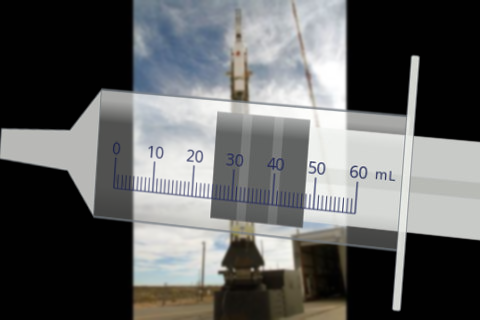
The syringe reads **25** mL
